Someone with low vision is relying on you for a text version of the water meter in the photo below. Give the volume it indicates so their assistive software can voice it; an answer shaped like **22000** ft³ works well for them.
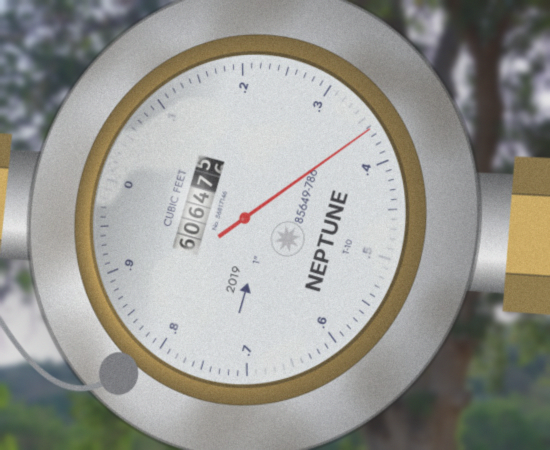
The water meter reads **606475.36** ft³
